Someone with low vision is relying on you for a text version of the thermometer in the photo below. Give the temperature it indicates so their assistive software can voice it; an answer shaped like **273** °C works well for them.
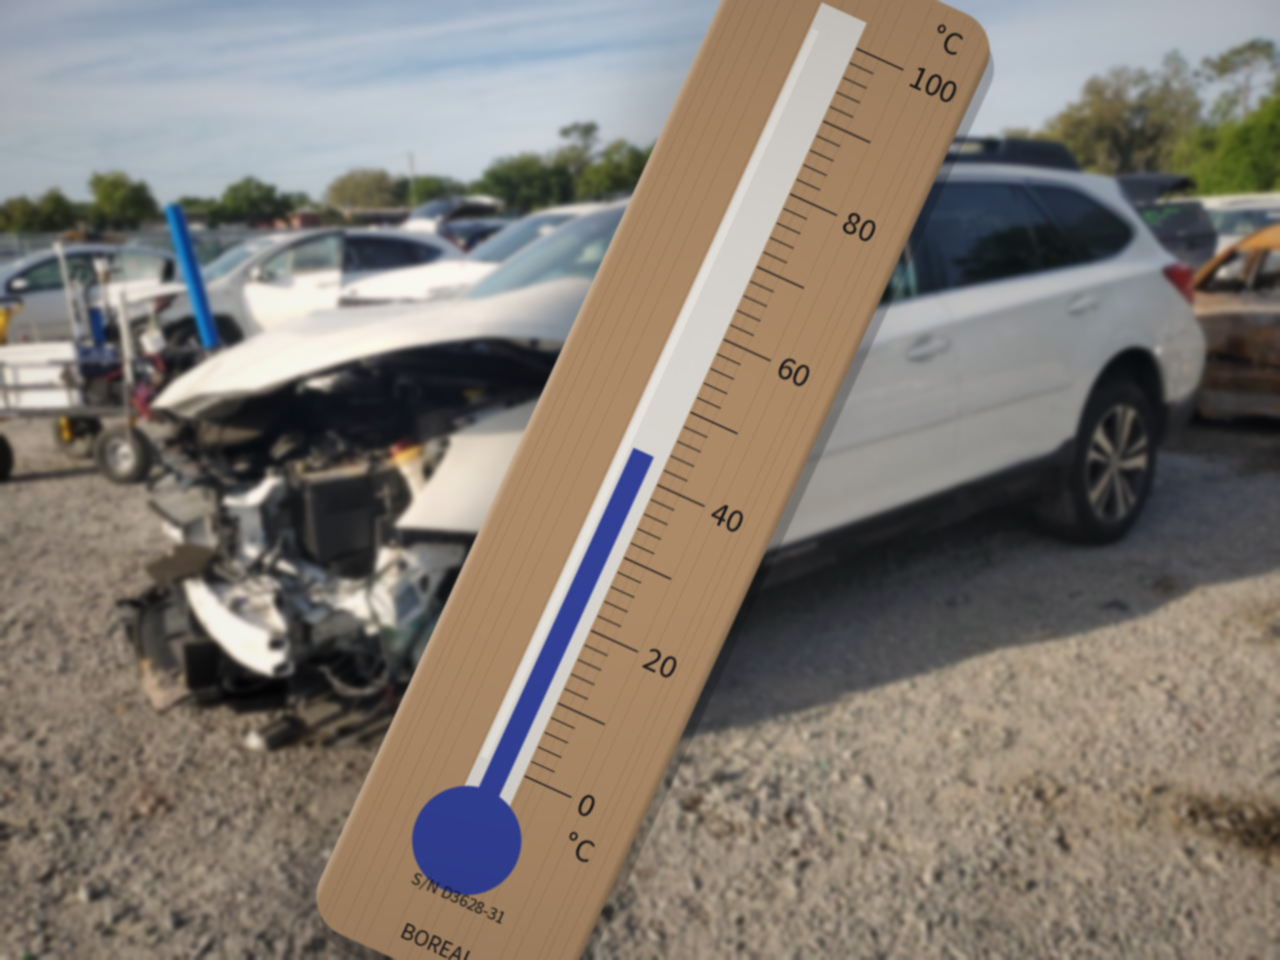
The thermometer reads **43** °C
